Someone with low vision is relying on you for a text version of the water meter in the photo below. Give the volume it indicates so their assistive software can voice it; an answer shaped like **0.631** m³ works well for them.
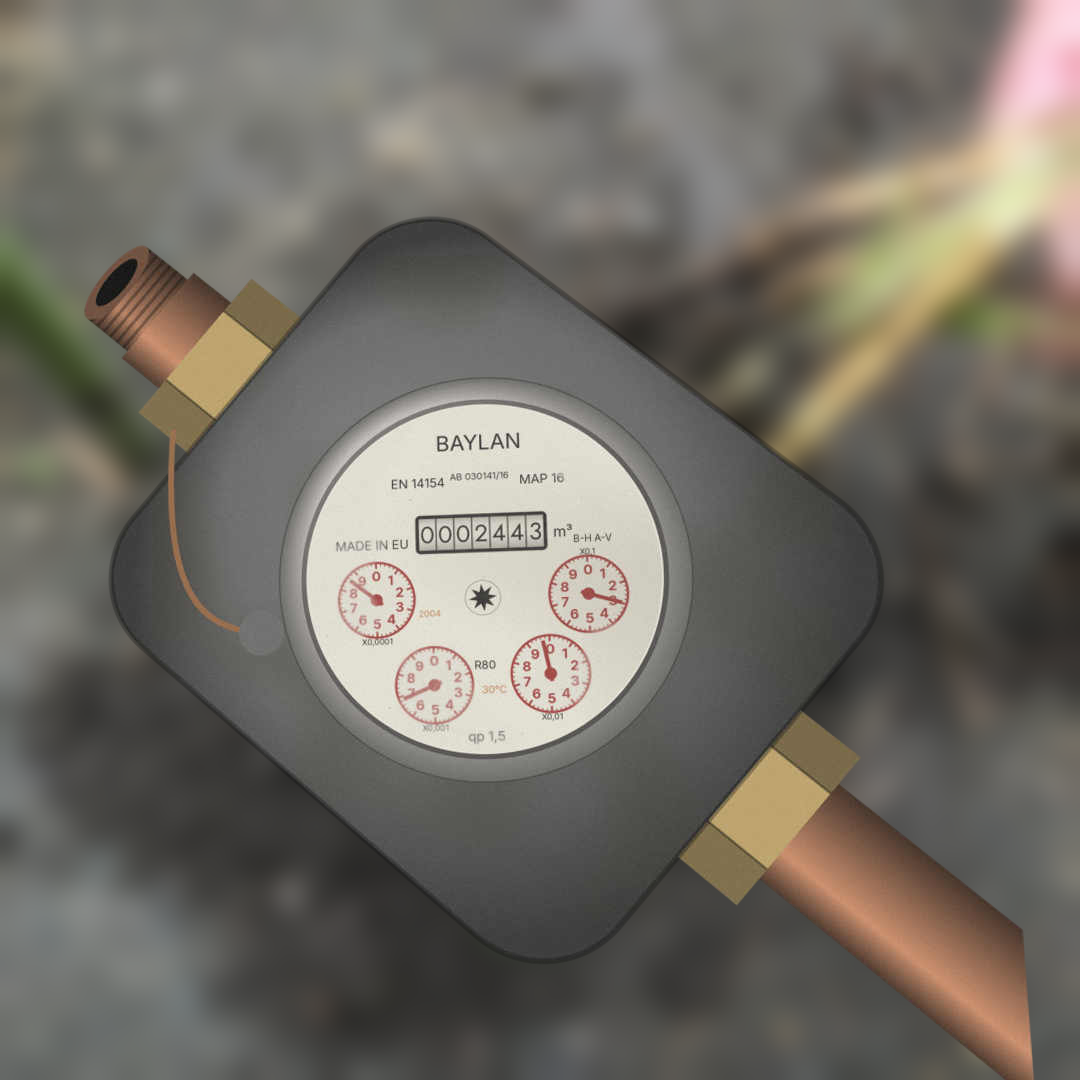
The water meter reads **2443.2968** m³
